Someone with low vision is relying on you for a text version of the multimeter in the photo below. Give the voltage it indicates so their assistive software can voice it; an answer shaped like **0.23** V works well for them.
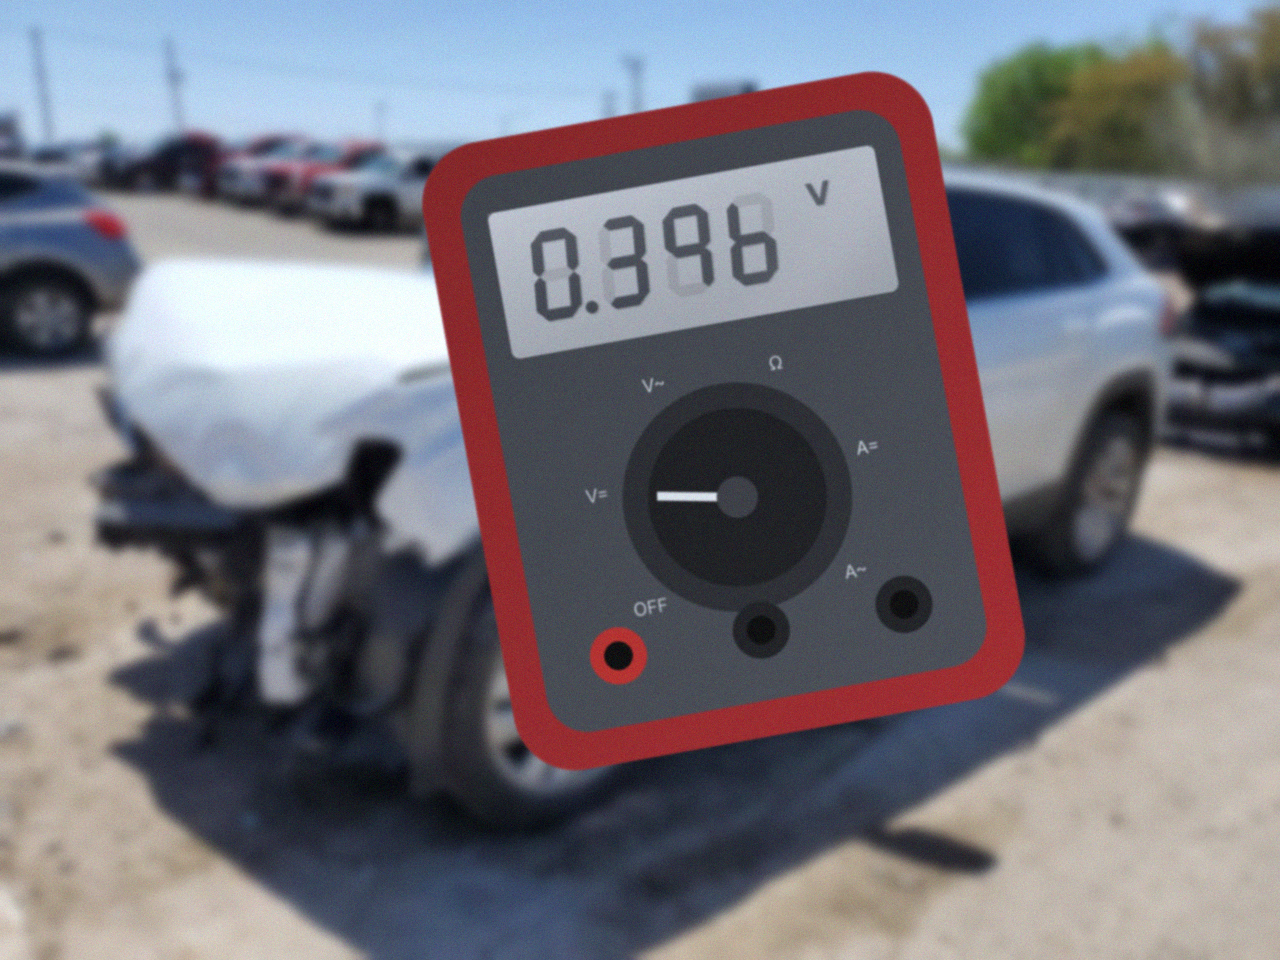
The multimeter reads **0.396** V
